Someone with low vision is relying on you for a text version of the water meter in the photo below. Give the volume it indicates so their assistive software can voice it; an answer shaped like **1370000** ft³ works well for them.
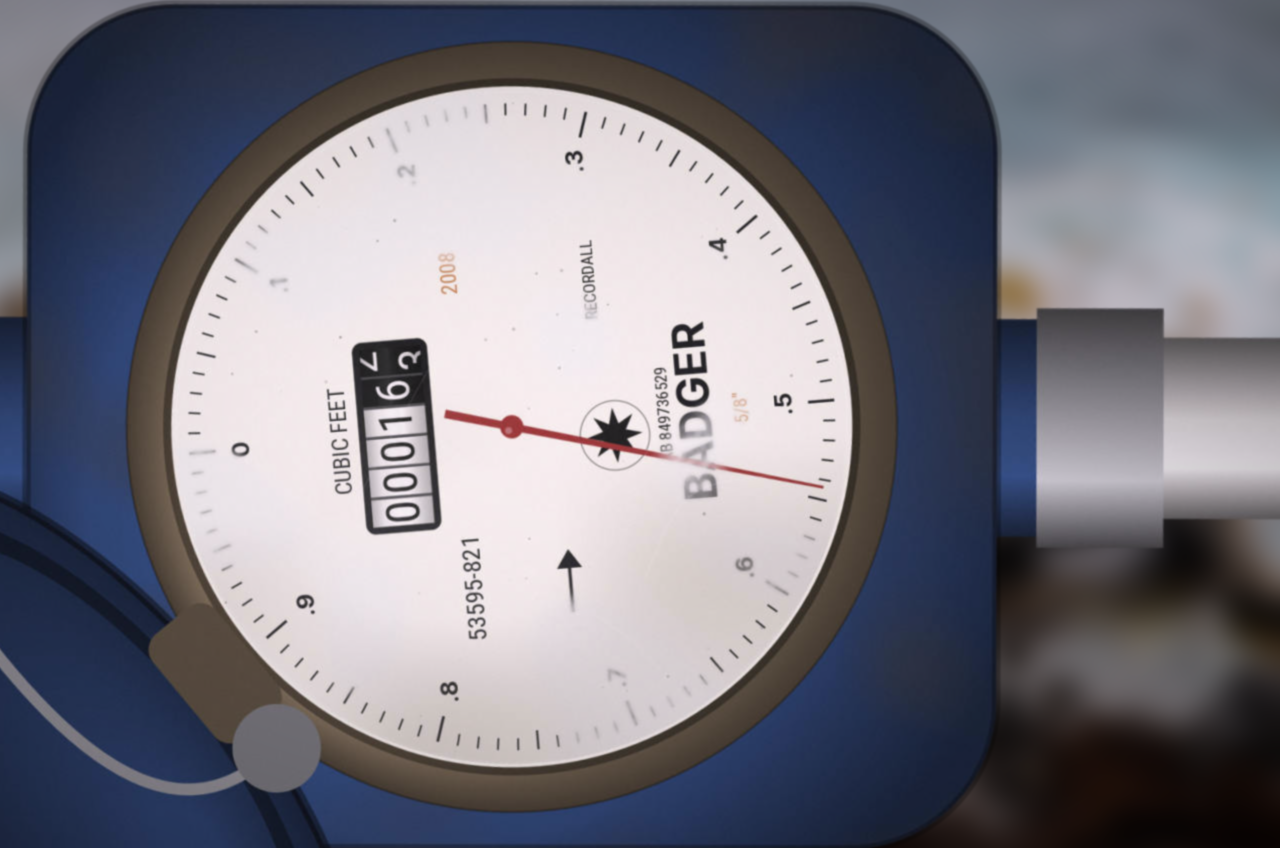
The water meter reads **162.54** ft³
